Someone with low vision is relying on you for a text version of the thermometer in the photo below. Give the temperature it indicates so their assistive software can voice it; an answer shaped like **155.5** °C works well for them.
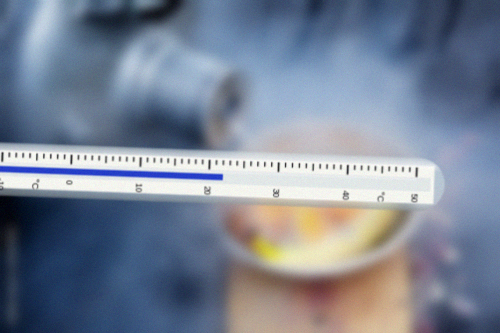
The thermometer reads **22** °C
